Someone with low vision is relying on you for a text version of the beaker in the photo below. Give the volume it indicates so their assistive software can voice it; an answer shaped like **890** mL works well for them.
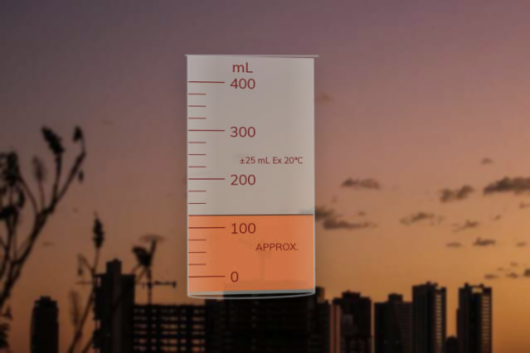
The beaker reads **125** mL
